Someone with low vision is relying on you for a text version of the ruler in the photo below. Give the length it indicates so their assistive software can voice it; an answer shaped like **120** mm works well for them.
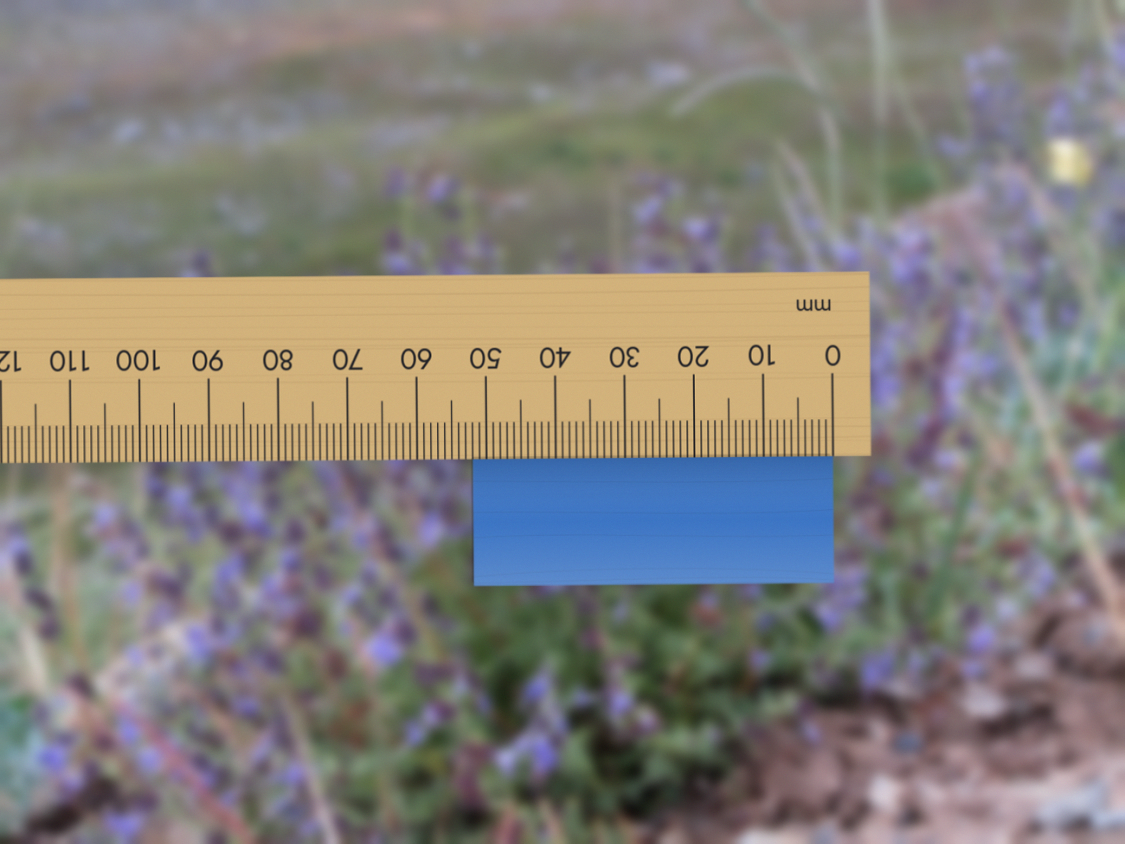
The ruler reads **52** mm
